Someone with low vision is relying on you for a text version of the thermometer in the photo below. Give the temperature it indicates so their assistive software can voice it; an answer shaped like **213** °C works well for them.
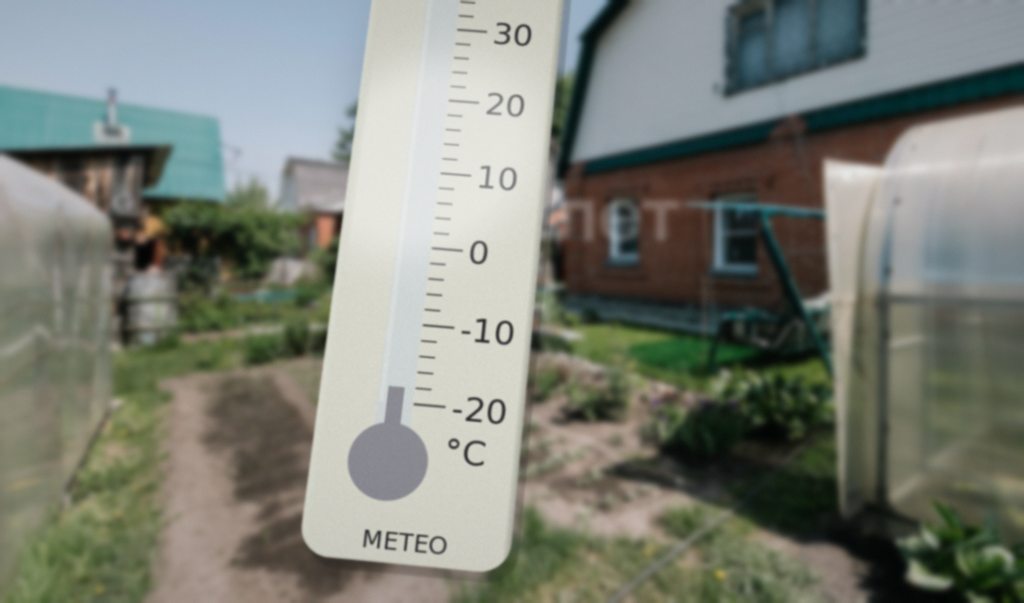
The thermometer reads **-18** °C
